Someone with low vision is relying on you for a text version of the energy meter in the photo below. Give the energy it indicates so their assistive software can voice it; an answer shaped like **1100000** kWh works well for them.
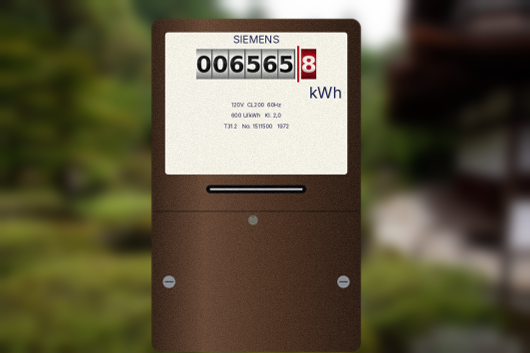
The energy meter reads **6565.8** kWh
